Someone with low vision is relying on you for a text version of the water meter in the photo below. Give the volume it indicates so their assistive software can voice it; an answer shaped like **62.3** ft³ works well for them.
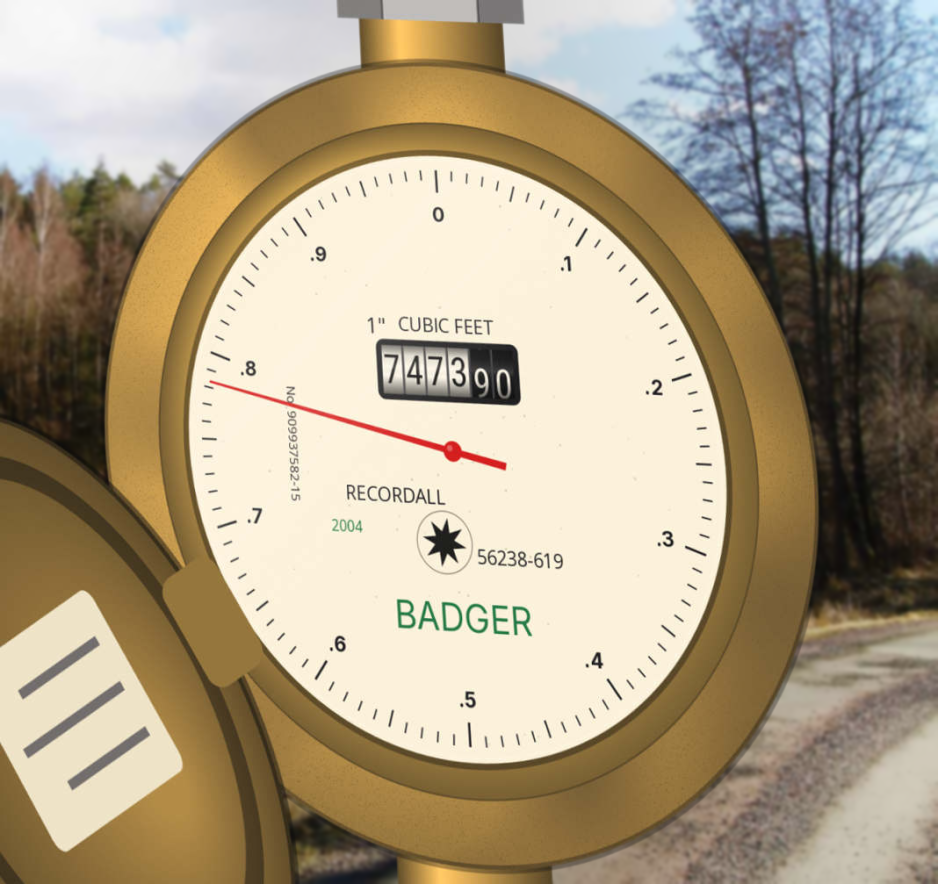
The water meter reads **747389.78** ft³
